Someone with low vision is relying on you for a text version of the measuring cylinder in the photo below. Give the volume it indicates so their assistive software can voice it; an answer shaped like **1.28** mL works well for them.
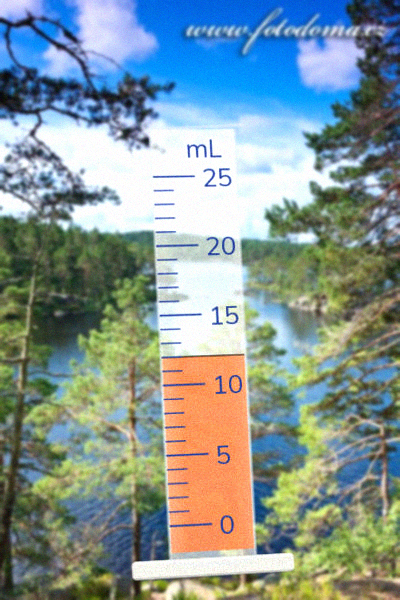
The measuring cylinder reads **12** mL
